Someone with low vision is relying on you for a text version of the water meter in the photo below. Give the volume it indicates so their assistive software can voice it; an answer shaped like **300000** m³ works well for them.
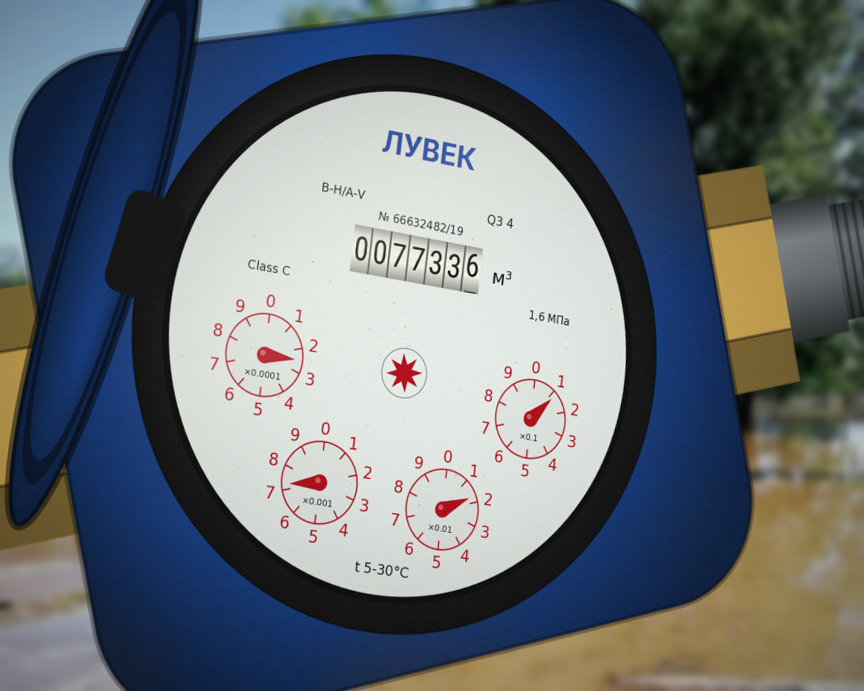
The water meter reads **77336.1172** m³
